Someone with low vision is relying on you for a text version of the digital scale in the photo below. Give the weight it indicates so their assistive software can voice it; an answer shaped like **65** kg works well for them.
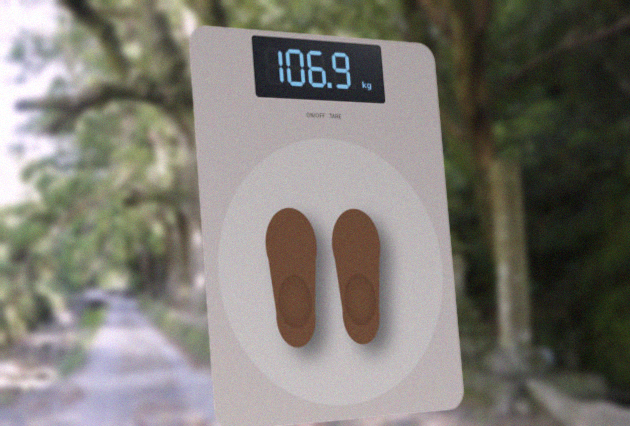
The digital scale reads **106.9** kg
